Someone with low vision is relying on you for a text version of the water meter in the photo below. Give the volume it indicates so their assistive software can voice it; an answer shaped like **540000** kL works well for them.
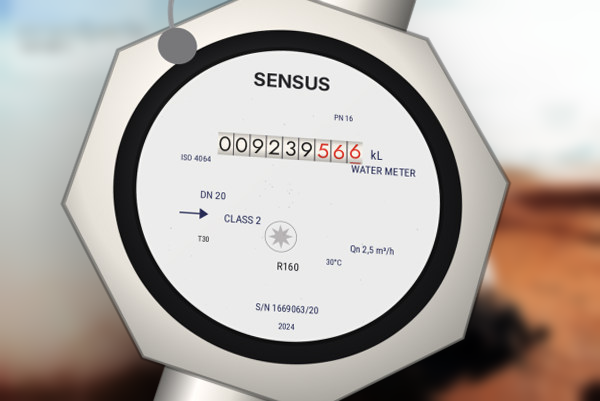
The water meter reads **9239.566** kL
